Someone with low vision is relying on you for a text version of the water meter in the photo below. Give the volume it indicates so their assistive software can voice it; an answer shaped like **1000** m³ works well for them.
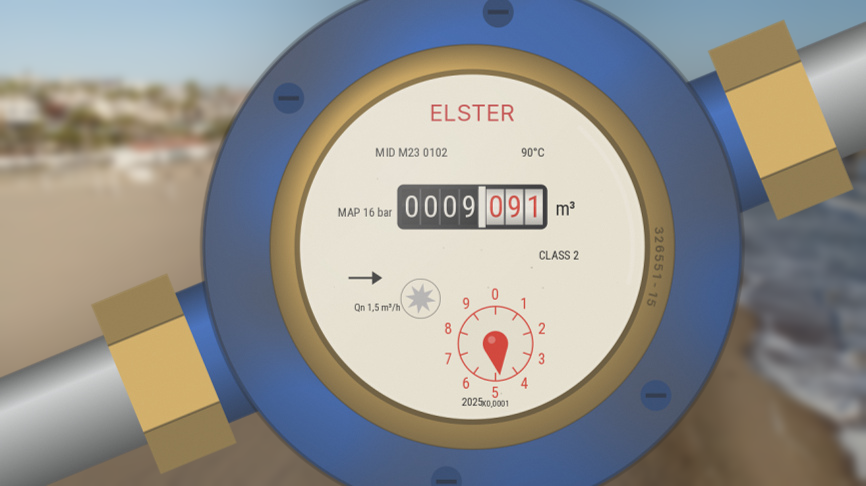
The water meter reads **9.0914** m³
